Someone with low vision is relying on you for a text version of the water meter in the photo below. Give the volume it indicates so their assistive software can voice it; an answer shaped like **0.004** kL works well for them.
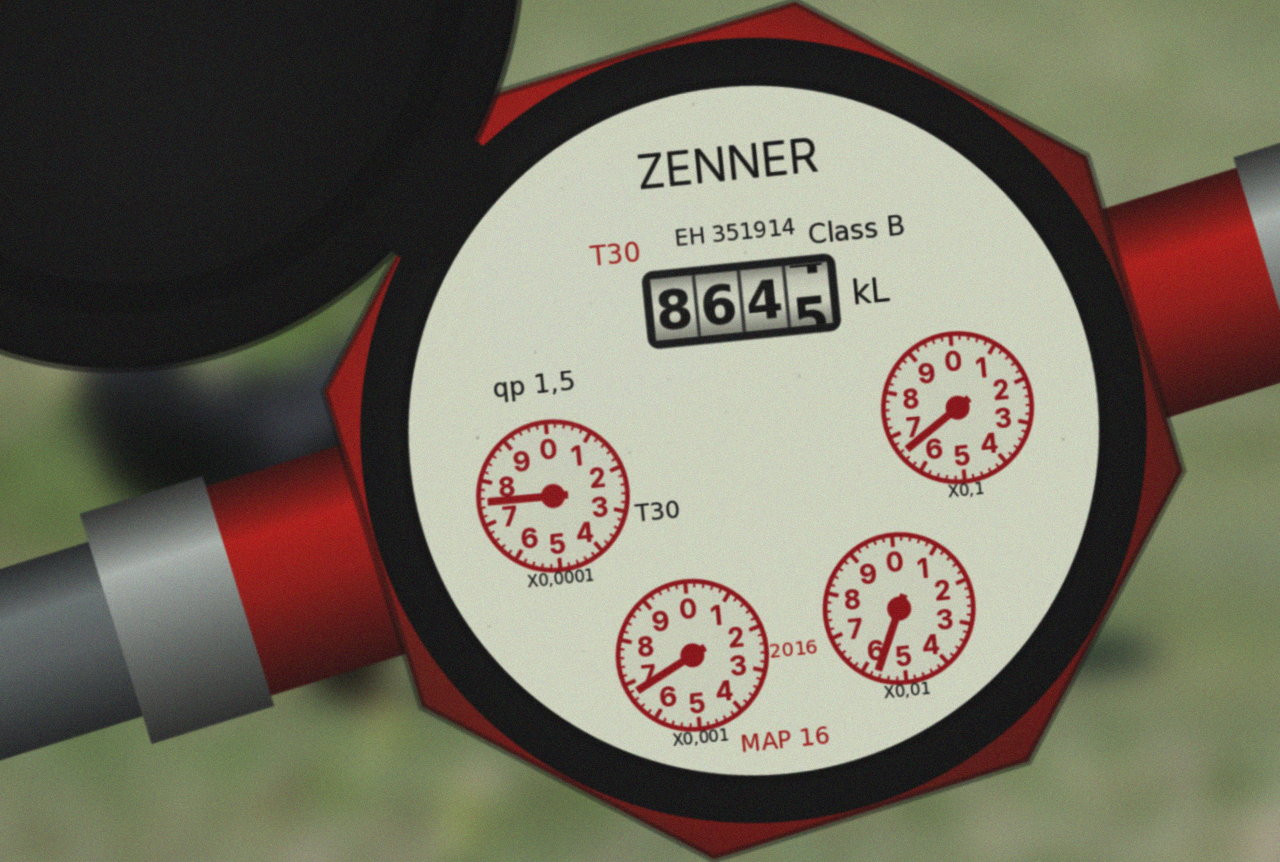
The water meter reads **8644.6567** kL
